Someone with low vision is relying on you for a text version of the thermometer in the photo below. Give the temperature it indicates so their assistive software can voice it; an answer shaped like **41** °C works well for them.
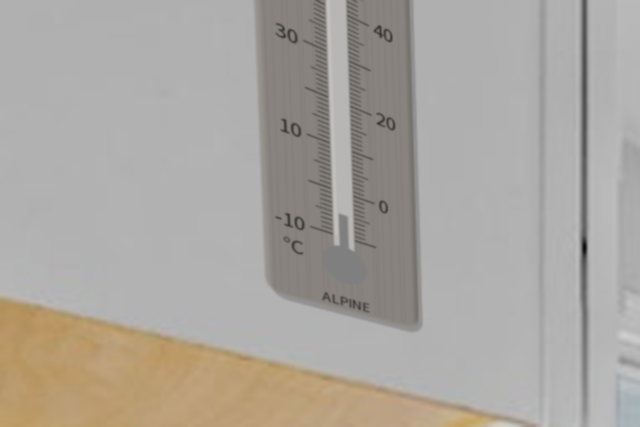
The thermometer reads **-5** °C
